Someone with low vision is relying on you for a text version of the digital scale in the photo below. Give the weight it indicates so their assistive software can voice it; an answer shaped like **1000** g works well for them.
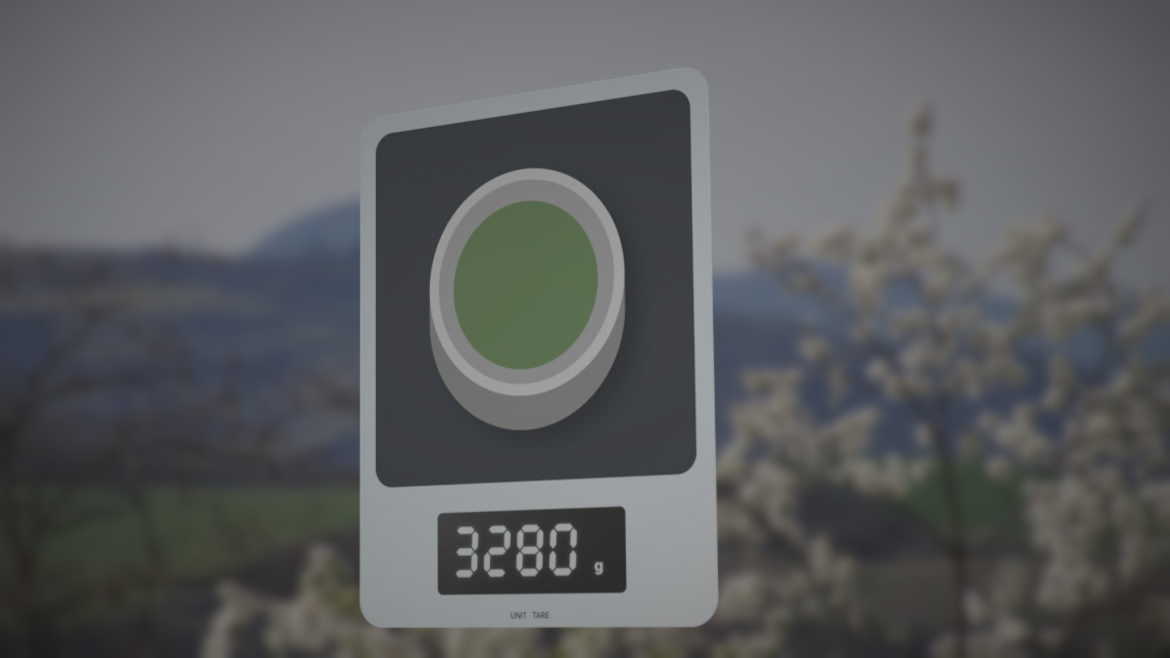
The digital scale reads **3280** g
